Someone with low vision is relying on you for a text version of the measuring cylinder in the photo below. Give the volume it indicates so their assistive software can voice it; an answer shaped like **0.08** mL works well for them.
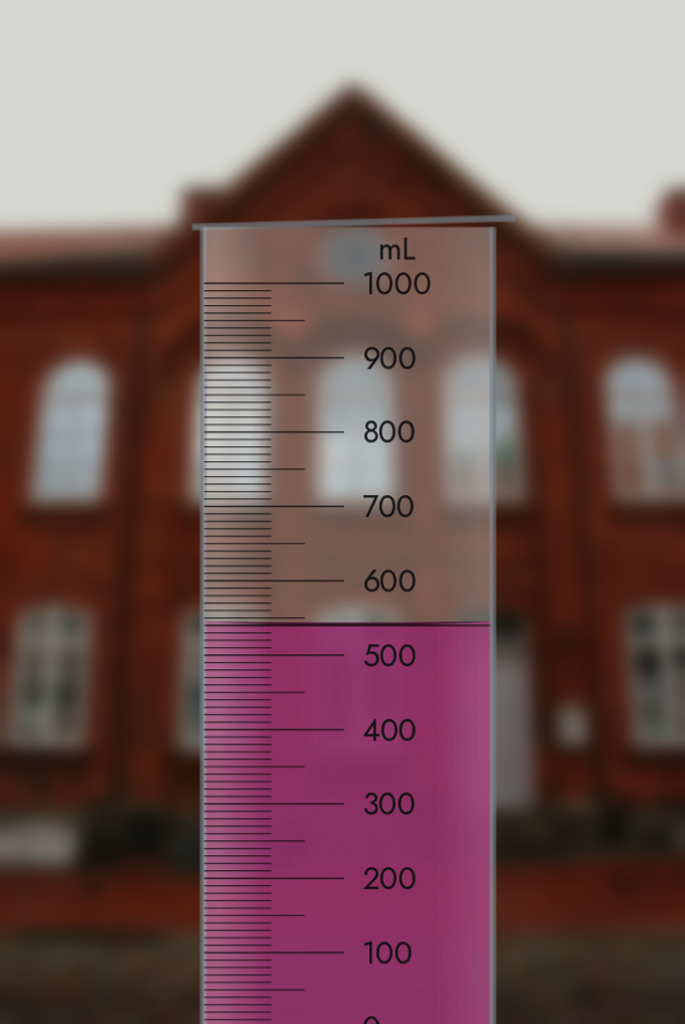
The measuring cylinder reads **540** mL
